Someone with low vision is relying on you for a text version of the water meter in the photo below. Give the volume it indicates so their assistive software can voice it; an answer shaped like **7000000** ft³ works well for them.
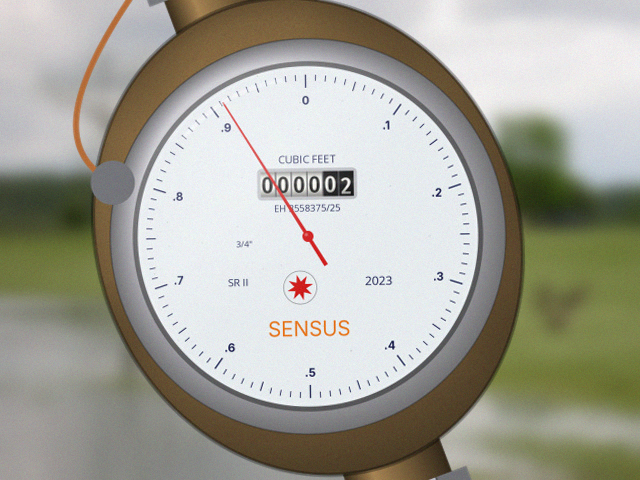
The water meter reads **1.91** ft³
